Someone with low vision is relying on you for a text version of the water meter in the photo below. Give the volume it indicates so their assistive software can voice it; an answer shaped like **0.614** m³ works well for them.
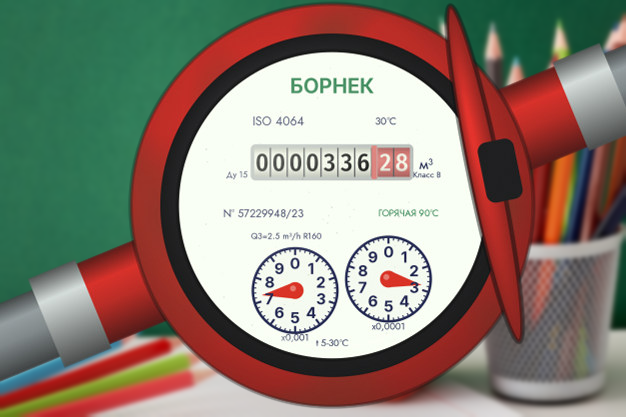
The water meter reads **336.2872** m³
